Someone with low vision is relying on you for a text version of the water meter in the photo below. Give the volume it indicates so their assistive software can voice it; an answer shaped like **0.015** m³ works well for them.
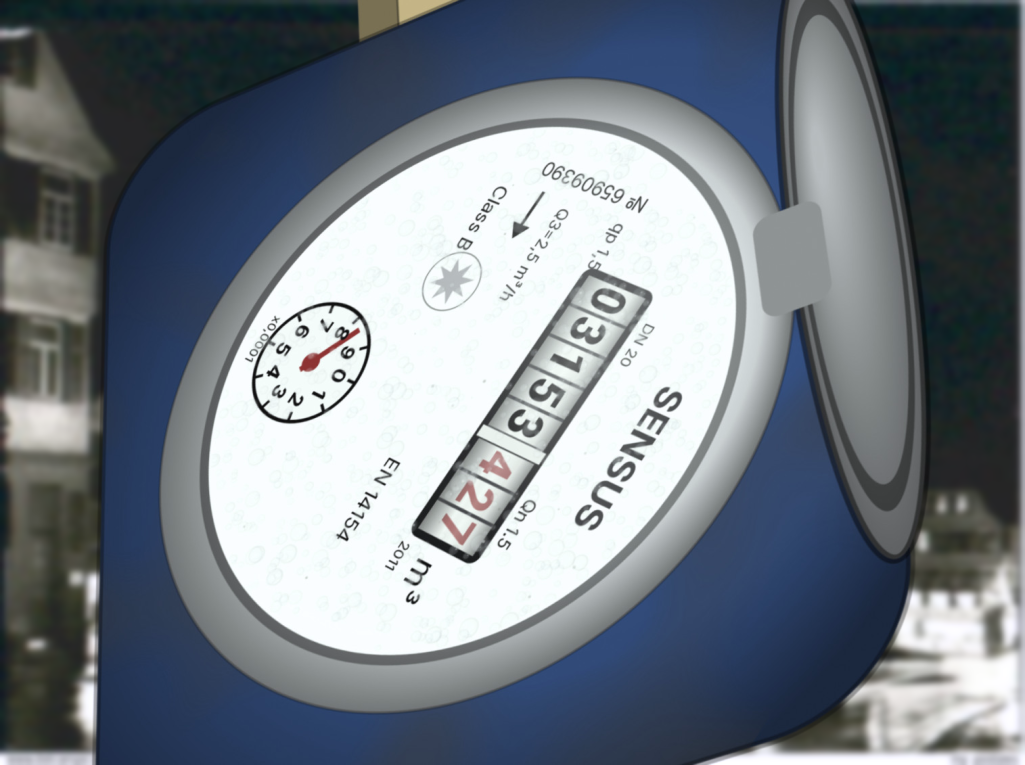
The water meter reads **3153.4278** m³
